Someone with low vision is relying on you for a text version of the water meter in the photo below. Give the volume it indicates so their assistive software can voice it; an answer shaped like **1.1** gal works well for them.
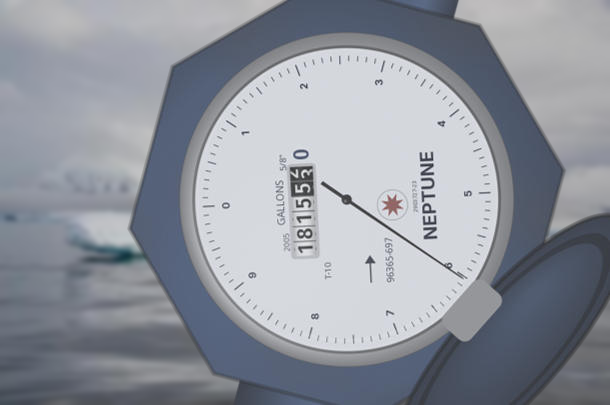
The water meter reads **1815526.0** gal
